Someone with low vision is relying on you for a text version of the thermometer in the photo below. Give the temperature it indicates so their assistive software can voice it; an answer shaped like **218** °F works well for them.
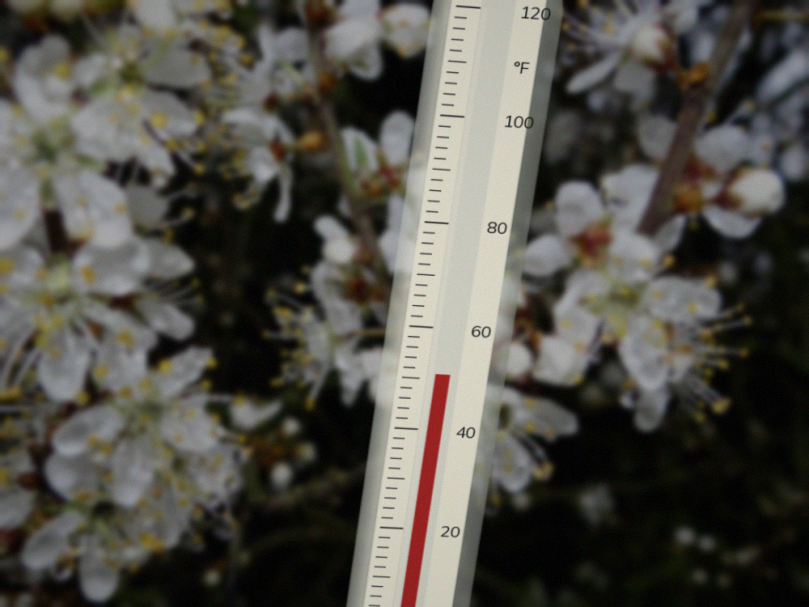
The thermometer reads **51** °F
